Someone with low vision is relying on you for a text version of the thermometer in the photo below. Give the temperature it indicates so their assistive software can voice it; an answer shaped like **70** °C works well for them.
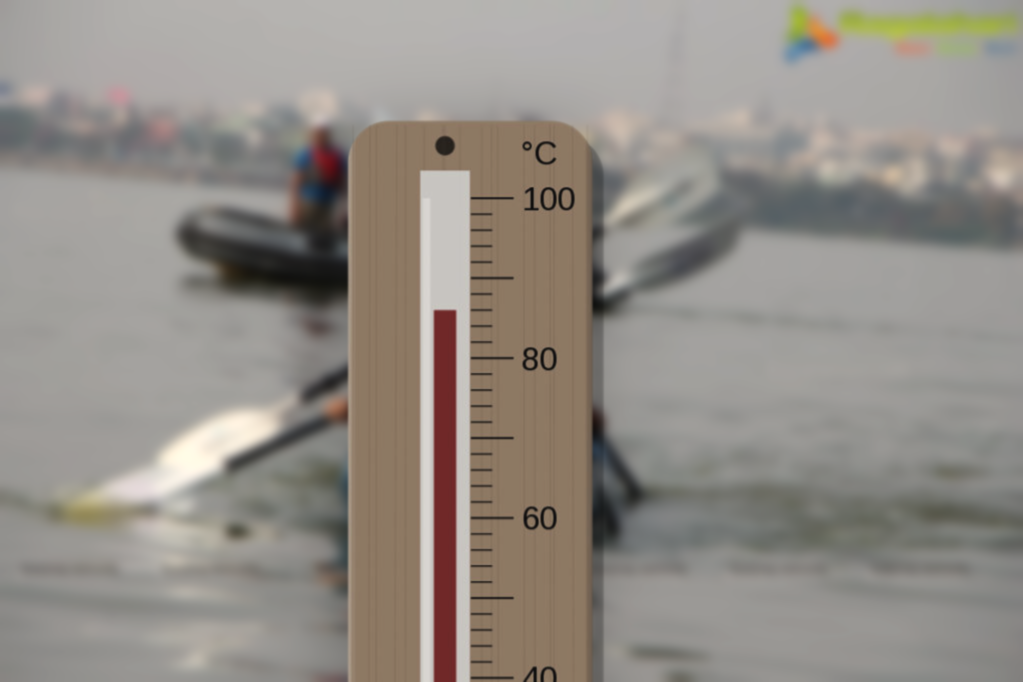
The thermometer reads **86** °C
